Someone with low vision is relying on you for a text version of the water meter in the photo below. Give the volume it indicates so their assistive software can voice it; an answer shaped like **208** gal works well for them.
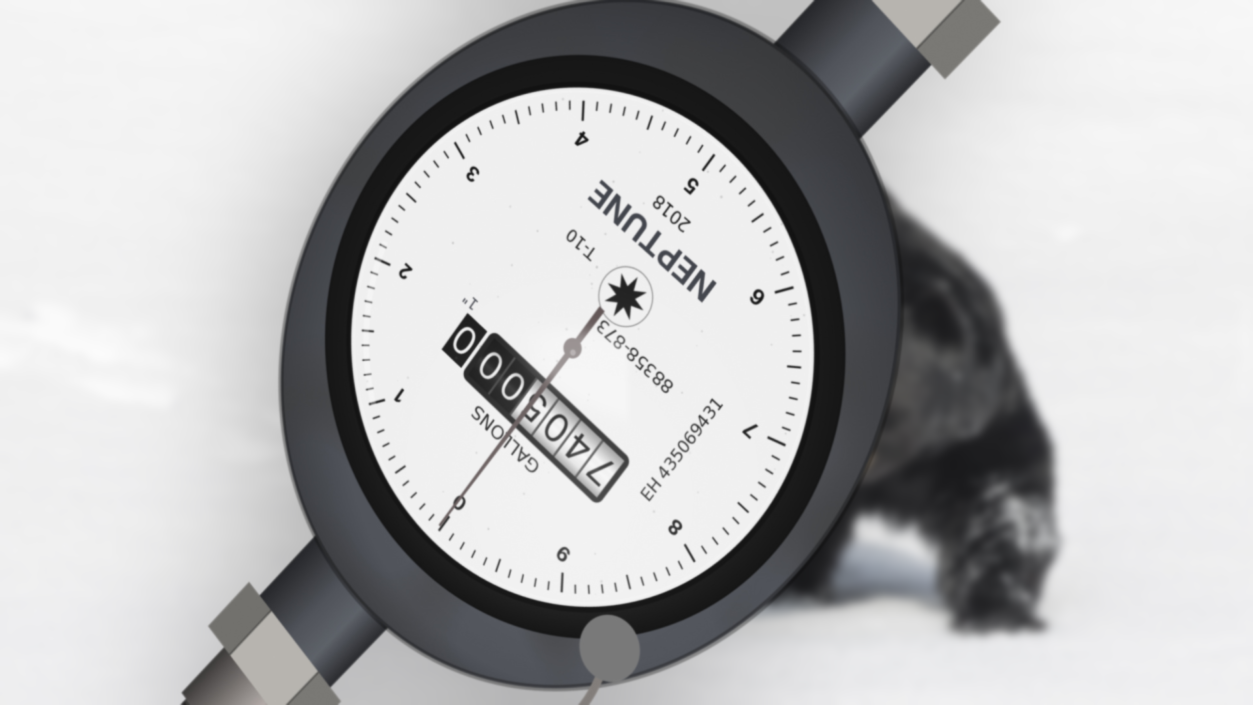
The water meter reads **7405000.0** gal
